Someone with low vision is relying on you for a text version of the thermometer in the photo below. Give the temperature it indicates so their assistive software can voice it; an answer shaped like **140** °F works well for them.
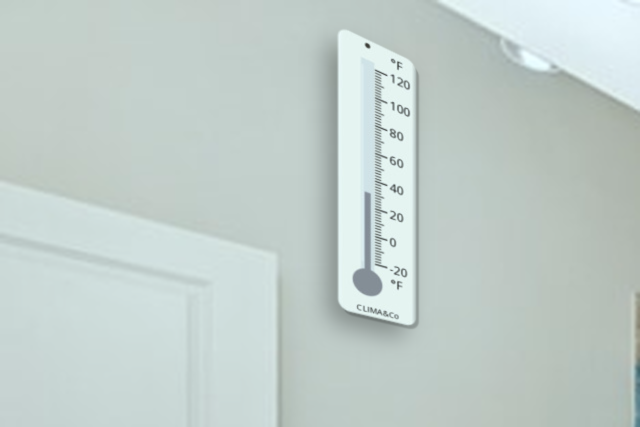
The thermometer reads **30** °F
